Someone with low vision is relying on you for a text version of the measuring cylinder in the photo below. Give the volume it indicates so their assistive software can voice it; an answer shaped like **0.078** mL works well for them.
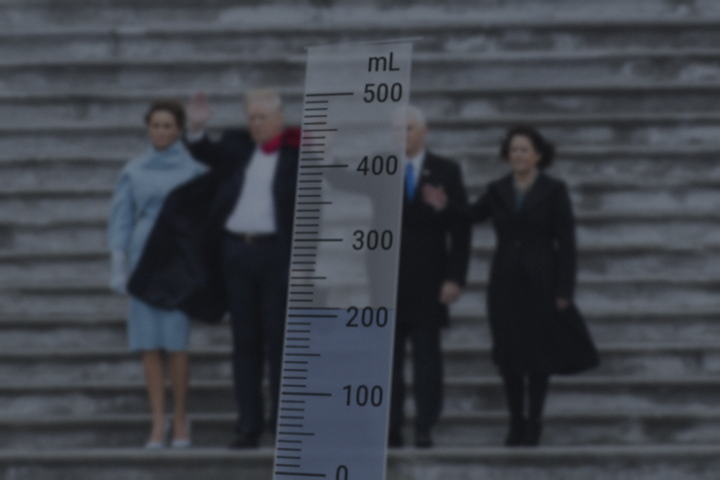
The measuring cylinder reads **210** mL
